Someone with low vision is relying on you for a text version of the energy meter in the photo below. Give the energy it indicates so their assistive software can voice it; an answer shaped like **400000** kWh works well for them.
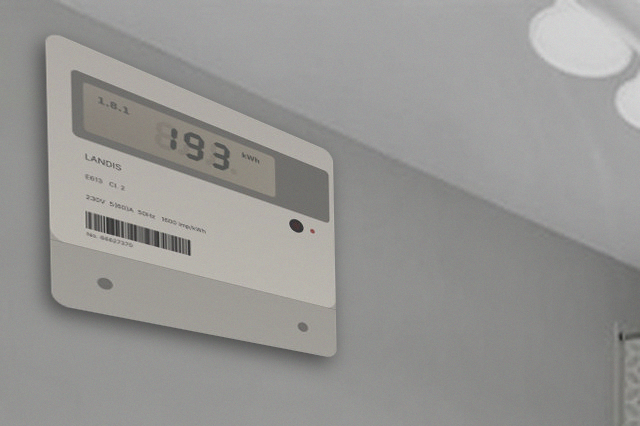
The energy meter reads **193** kWh
